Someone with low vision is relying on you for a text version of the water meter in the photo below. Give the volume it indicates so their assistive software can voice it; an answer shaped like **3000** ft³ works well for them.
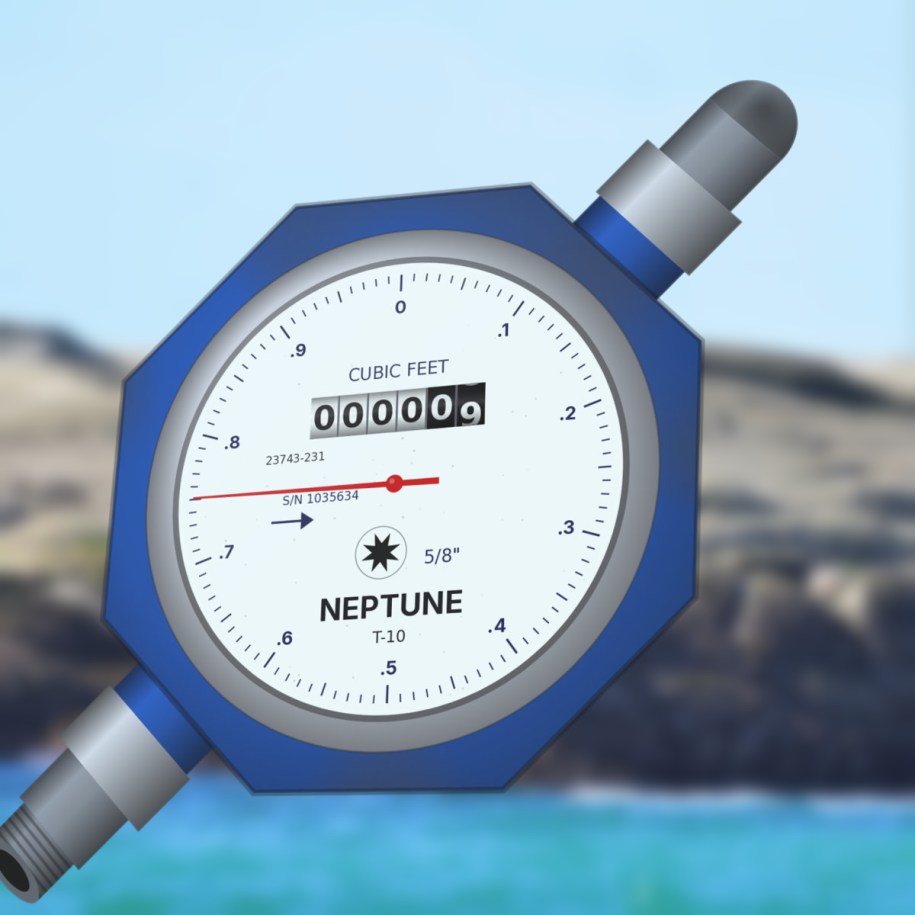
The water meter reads **8.75** ft³
